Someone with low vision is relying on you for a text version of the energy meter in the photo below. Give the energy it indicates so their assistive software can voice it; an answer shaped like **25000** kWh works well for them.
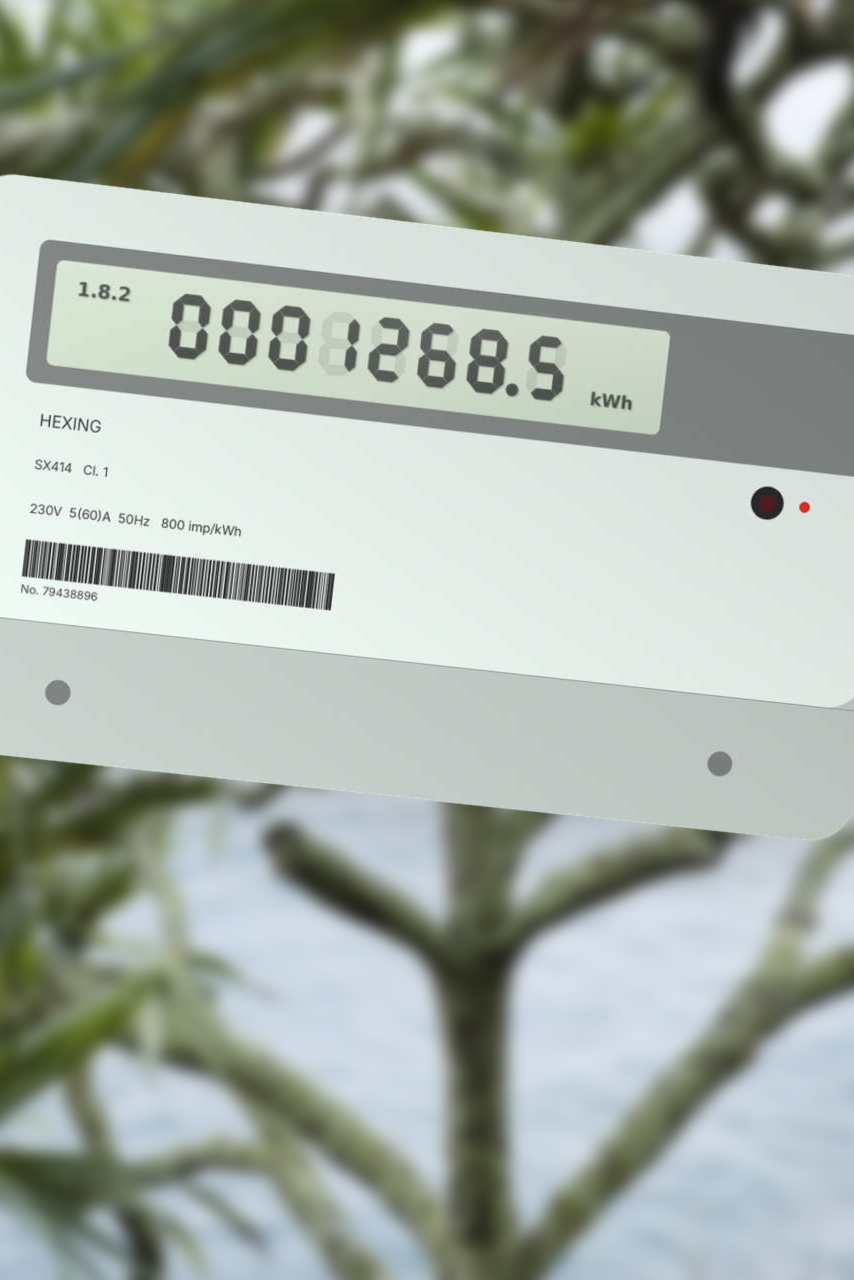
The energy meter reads **1268.5** kWh
